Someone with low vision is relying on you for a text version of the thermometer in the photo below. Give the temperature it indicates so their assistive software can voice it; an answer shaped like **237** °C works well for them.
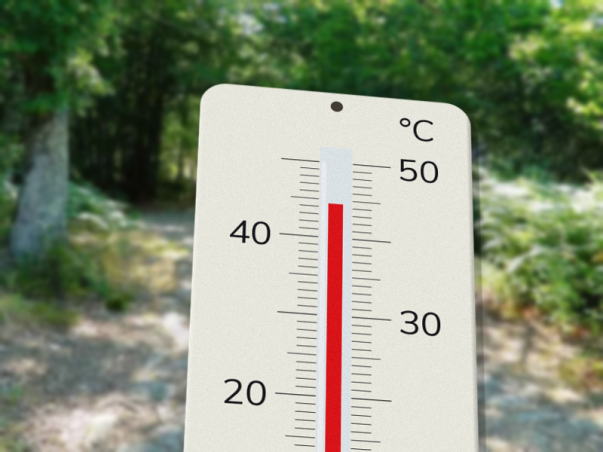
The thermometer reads **44.5** °C
